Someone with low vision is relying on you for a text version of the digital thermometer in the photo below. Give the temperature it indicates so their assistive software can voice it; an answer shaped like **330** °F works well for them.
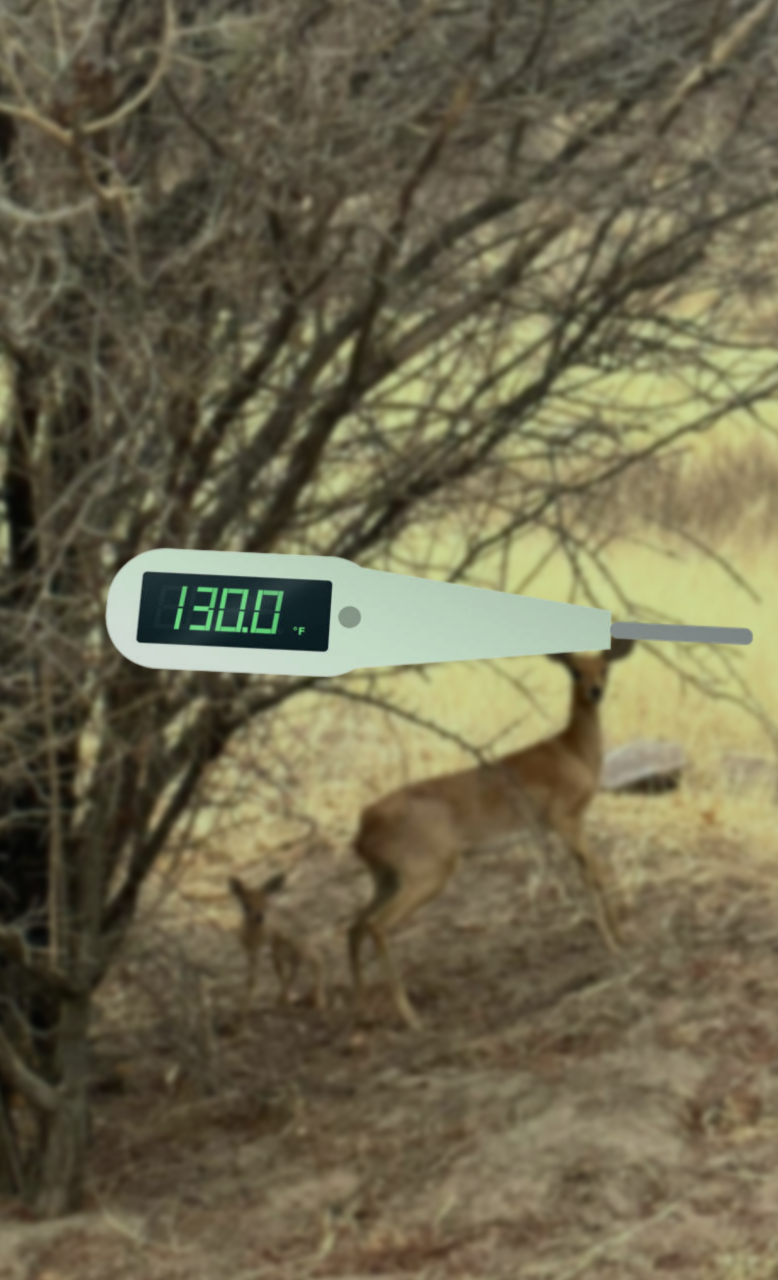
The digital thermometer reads **130.0** °F
